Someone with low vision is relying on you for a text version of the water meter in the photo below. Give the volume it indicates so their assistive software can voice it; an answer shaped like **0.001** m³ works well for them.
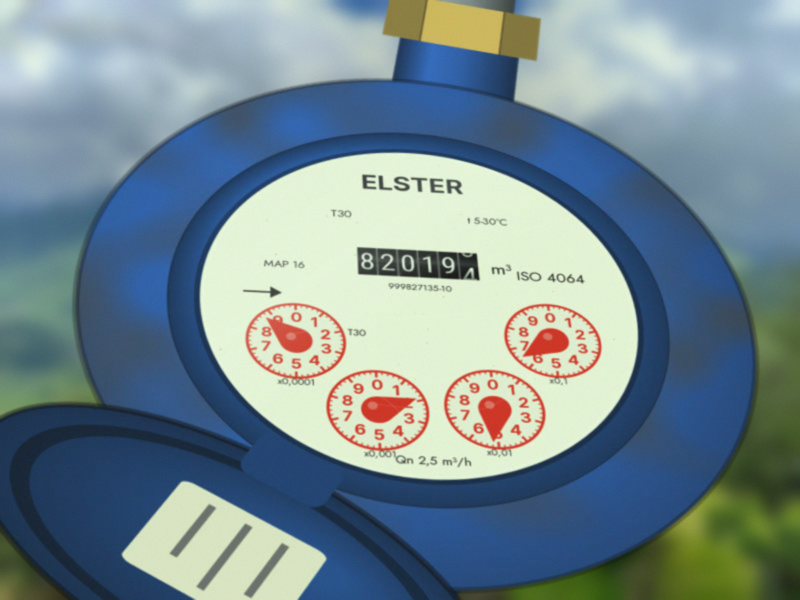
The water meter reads **820193.6518** m³
